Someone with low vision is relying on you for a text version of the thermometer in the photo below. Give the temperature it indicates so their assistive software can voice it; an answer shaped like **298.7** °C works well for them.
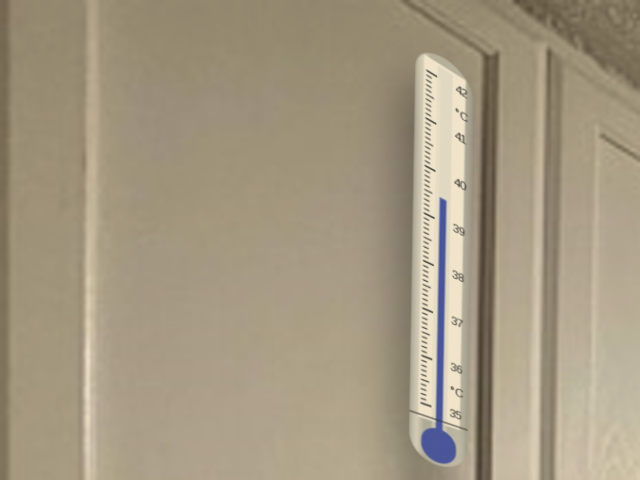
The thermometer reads **39.5** °C
